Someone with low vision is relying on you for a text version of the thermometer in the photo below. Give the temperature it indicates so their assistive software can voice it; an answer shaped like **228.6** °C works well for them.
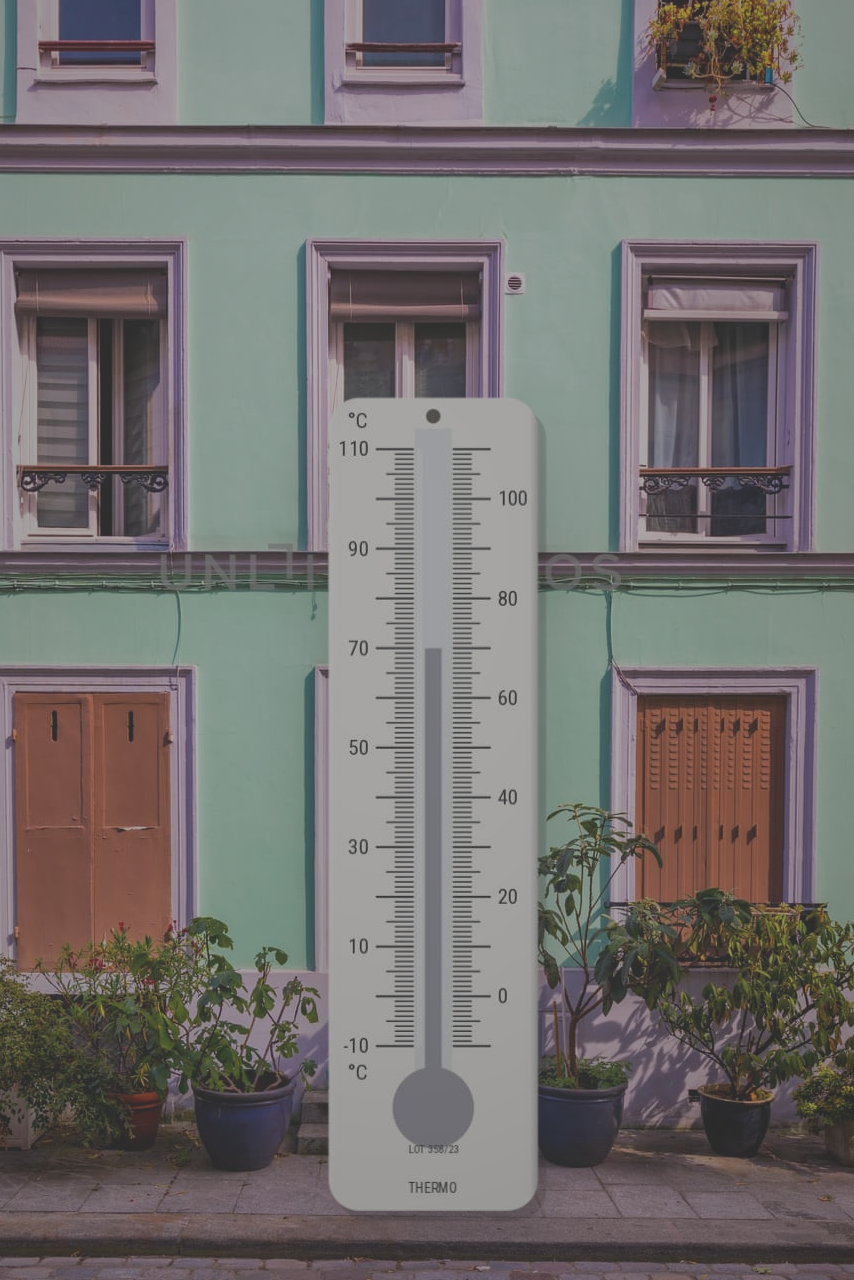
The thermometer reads **70** °C
